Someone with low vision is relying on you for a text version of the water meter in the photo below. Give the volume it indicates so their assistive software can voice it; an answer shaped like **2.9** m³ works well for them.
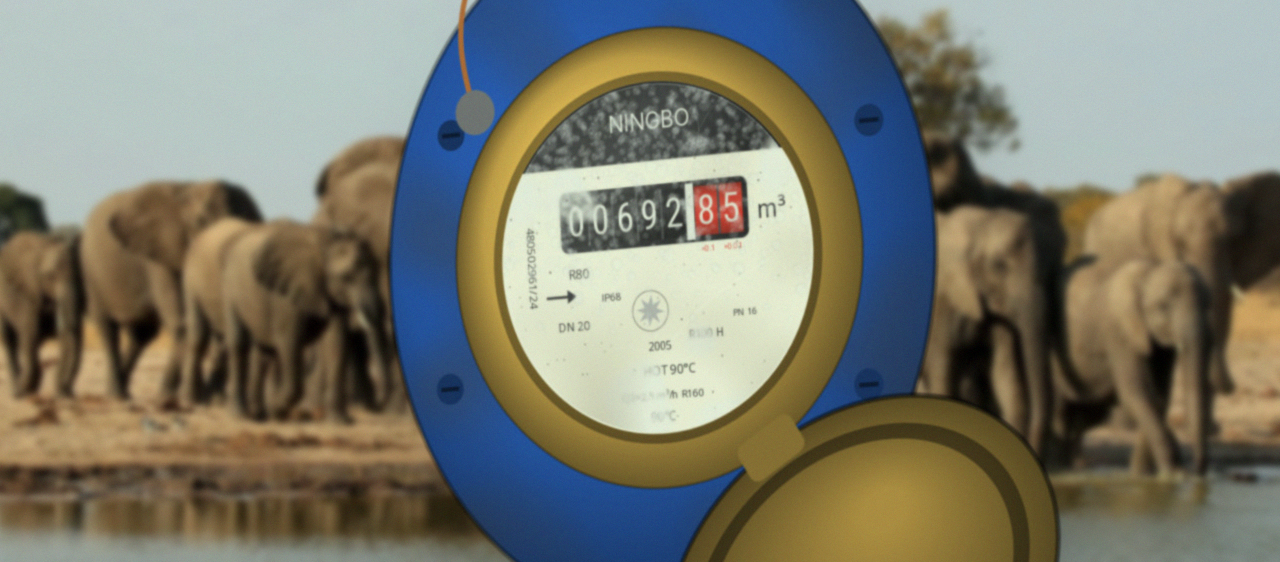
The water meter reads **692.85** m³
